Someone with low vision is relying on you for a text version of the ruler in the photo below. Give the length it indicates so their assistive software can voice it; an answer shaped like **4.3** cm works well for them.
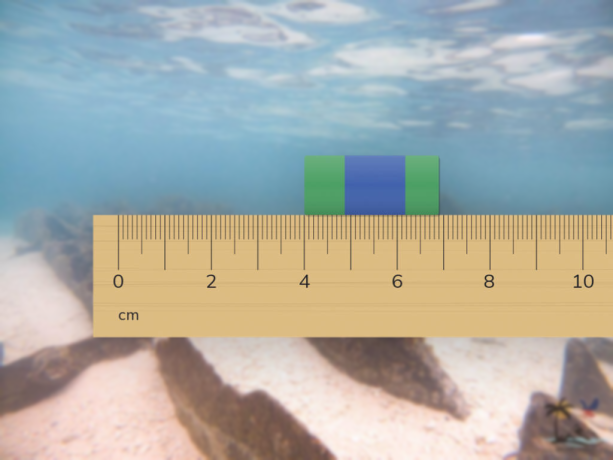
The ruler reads **2.9** cm
